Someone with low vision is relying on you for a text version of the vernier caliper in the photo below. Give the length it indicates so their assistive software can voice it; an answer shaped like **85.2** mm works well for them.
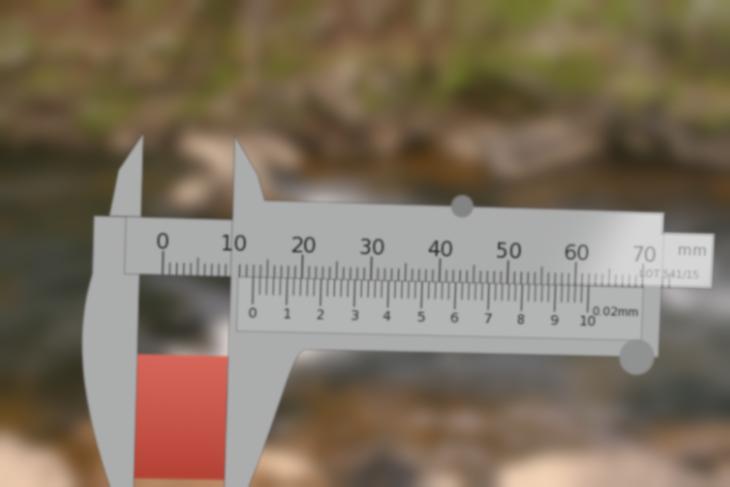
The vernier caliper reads **13.0** mm
